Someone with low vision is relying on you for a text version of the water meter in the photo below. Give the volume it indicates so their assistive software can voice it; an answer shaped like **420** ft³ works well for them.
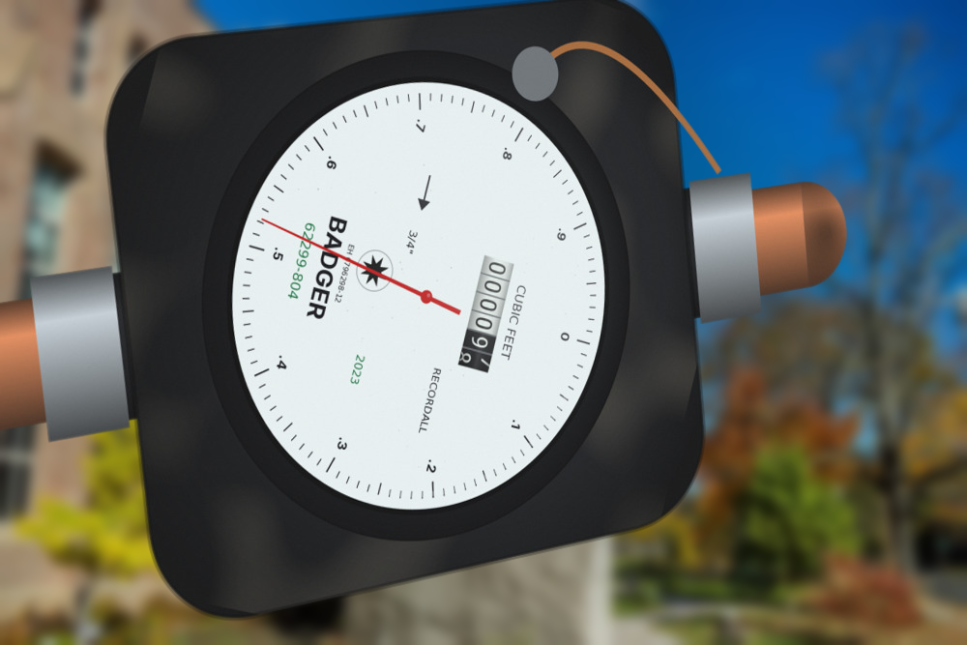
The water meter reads **97.52** ft³
